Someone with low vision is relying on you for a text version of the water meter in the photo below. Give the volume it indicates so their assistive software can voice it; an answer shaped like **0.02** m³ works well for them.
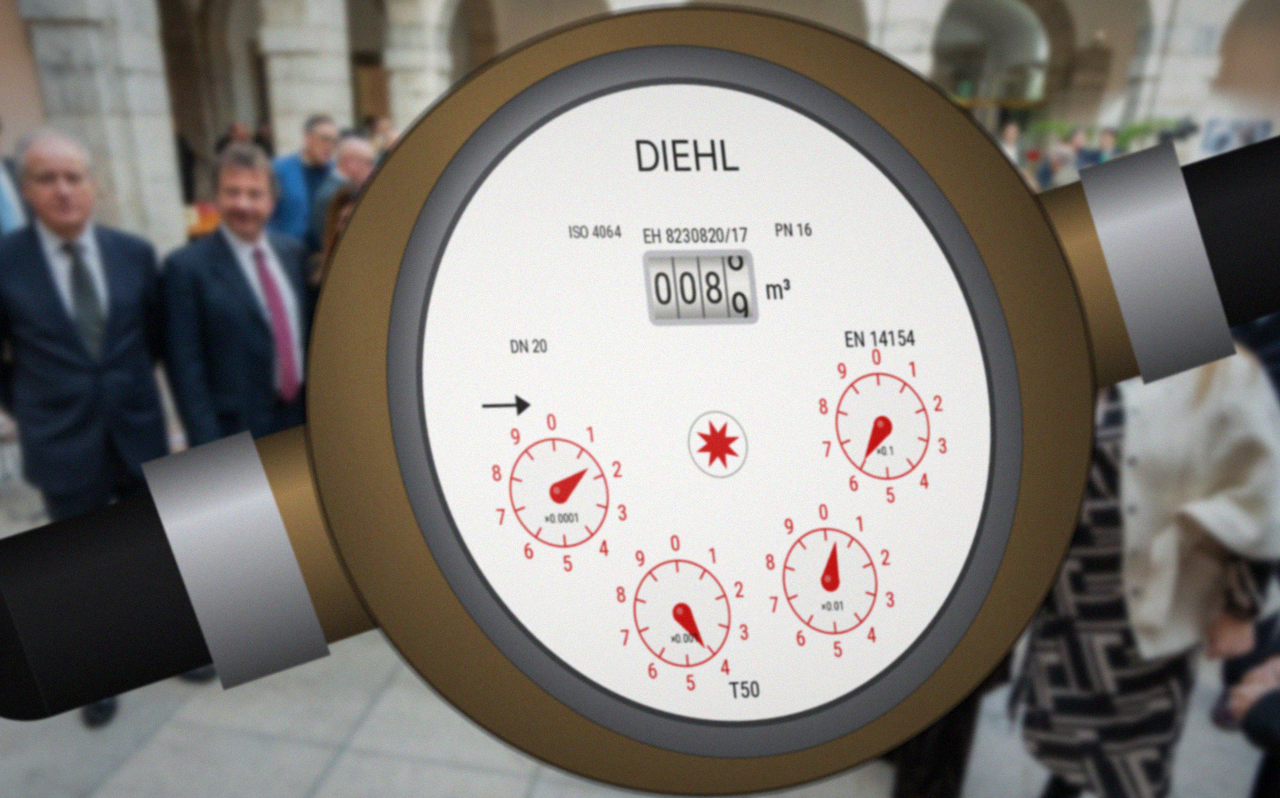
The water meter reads **88.6041** m³
